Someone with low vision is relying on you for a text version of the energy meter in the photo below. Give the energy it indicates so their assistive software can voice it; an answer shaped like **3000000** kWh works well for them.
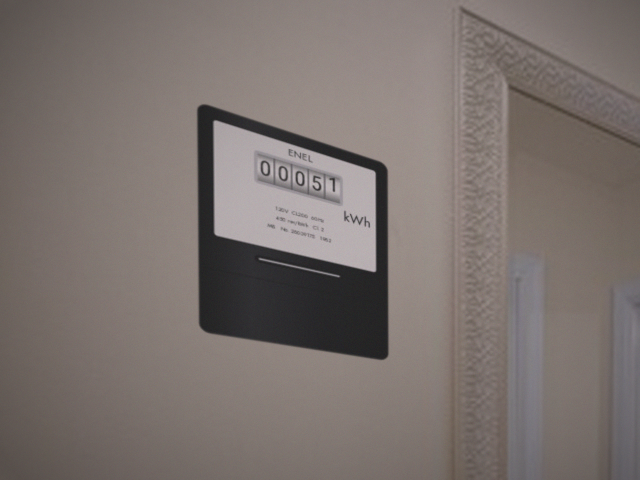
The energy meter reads **51** kWh
